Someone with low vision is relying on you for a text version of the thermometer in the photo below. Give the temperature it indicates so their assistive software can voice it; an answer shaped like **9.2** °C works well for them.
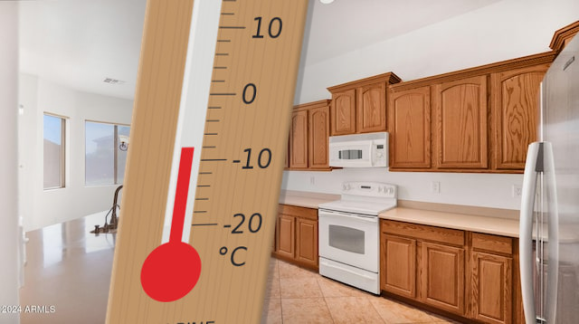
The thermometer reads **-8** °C
